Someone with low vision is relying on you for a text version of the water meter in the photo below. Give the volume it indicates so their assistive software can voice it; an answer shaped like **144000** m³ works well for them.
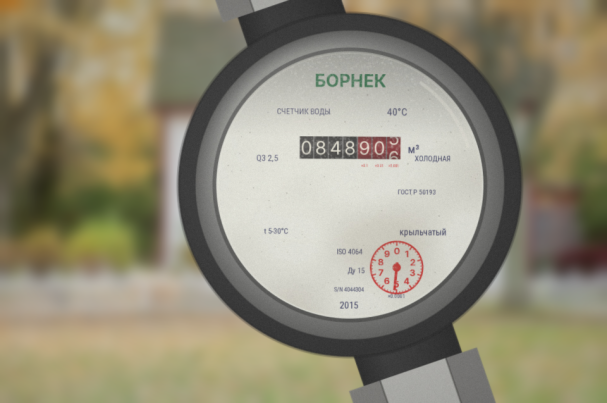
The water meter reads **848.9055** m³
